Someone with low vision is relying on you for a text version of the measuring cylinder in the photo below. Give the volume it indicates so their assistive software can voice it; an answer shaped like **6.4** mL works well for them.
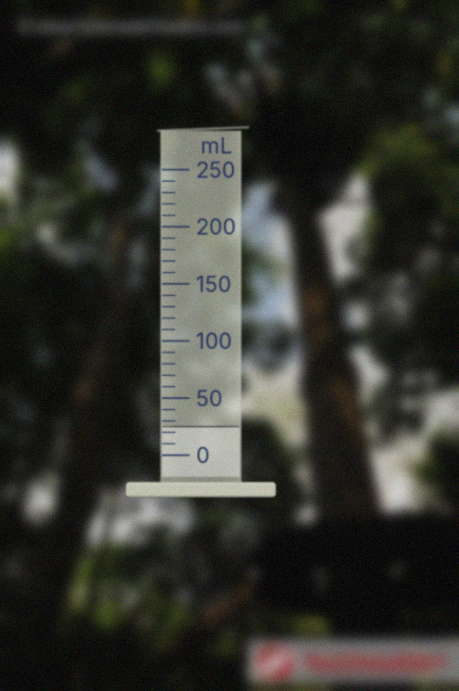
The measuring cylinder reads **25** mL
